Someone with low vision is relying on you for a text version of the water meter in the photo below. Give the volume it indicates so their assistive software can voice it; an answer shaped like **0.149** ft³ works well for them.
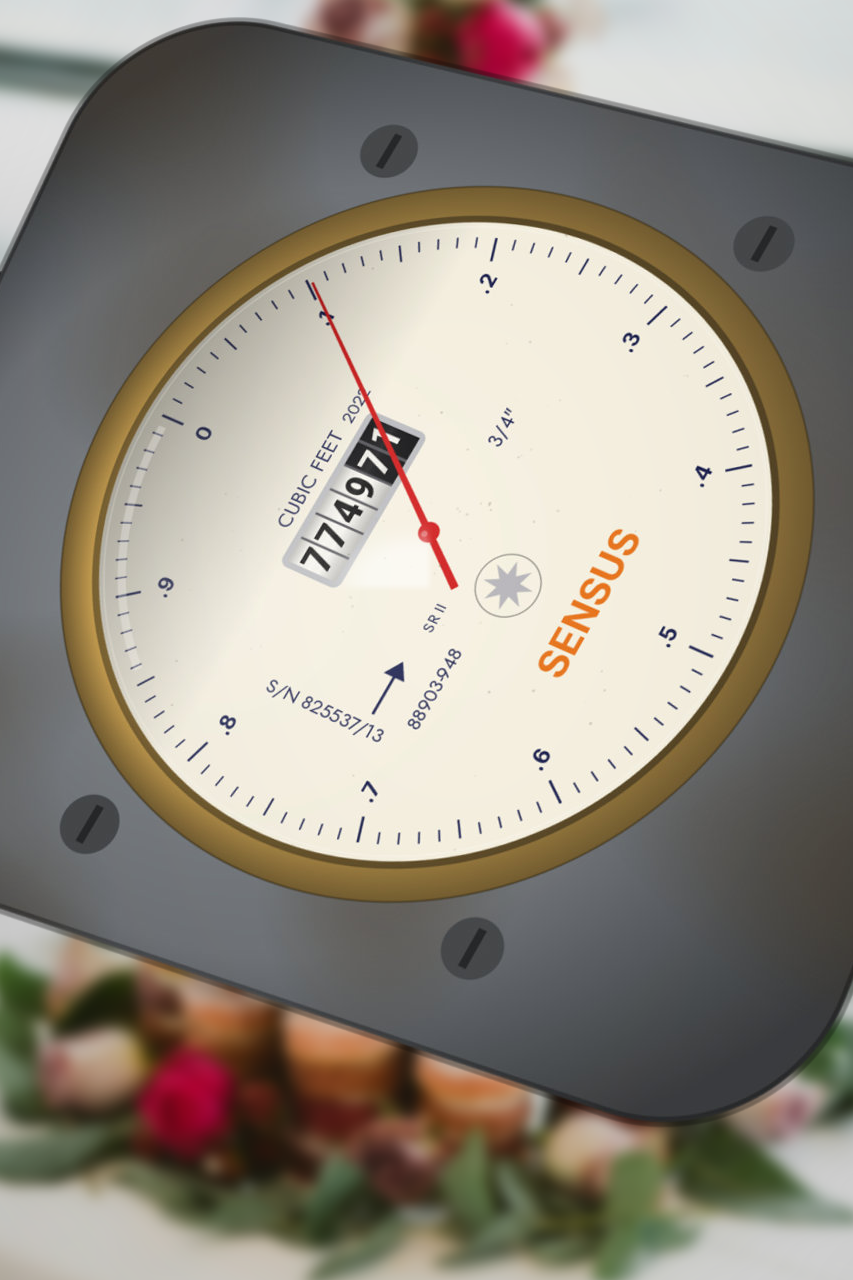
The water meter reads **774971.10** ft³
